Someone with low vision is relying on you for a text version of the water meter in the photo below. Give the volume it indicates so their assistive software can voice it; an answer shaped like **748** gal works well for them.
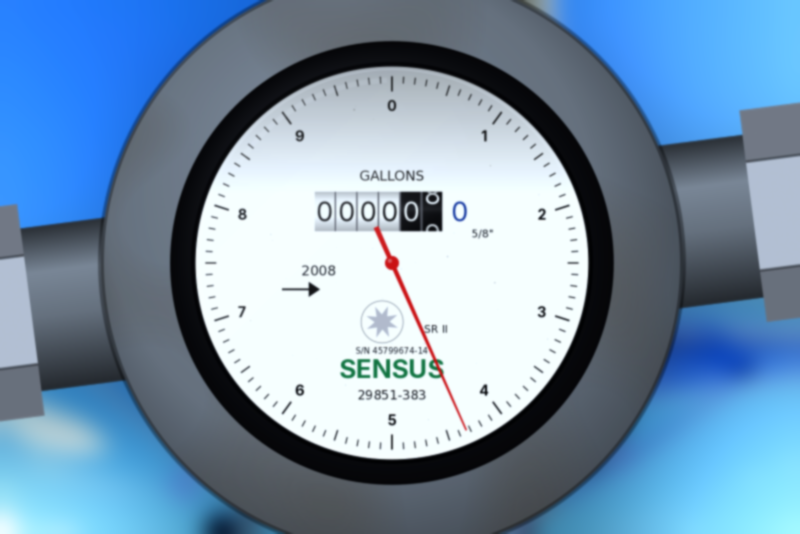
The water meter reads **84.3** gal
